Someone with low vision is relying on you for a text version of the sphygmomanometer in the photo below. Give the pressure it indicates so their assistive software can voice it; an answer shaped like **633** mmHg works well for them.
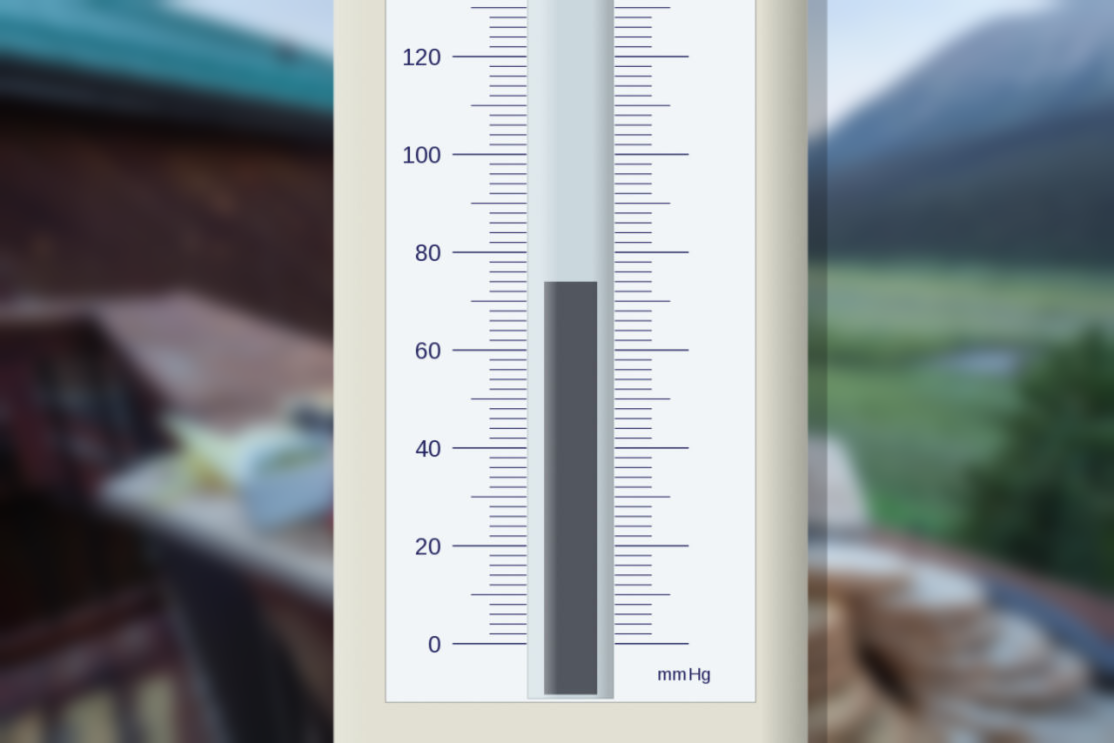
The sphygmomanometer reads **74** mmHg
